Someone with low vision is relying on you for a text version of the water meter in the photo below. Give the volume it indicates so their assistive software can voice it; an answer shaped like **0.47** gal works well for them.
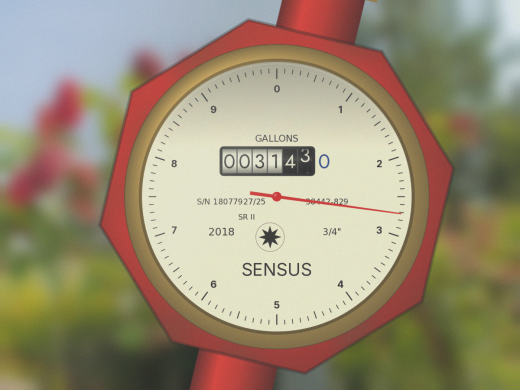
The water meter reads **31432.7** gal
